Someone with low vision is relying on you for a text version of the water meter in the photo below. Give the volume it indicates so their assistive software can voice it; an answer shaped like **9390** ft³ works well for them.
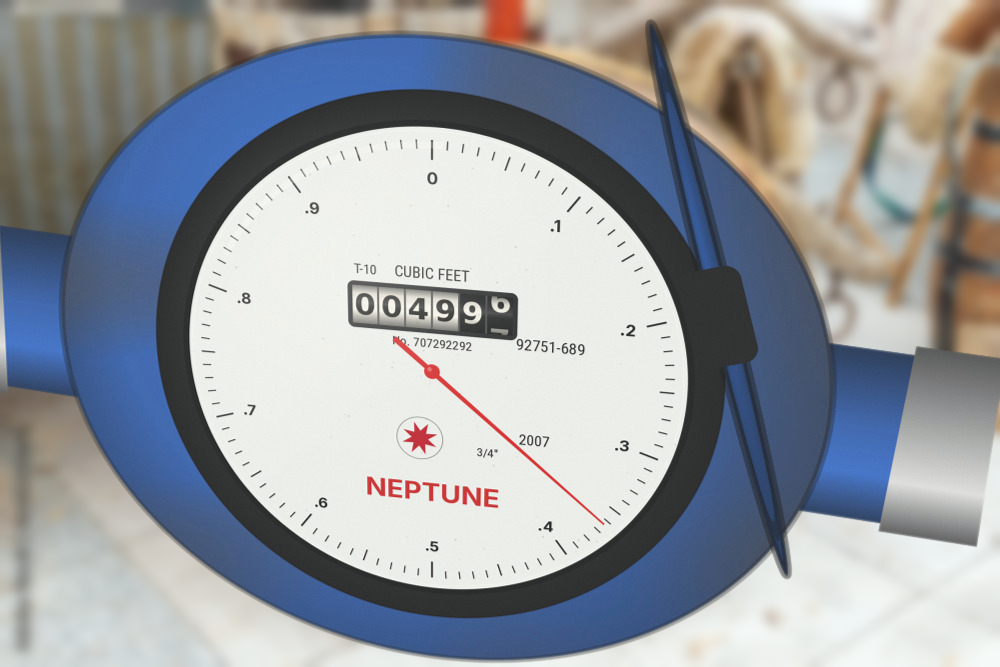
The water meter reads **4996.36** ft³
